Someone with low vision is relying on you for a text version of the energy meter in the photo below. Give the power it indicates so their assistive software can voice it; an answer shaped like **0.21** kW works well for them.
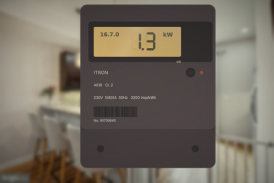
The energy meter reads **1.3** kW
